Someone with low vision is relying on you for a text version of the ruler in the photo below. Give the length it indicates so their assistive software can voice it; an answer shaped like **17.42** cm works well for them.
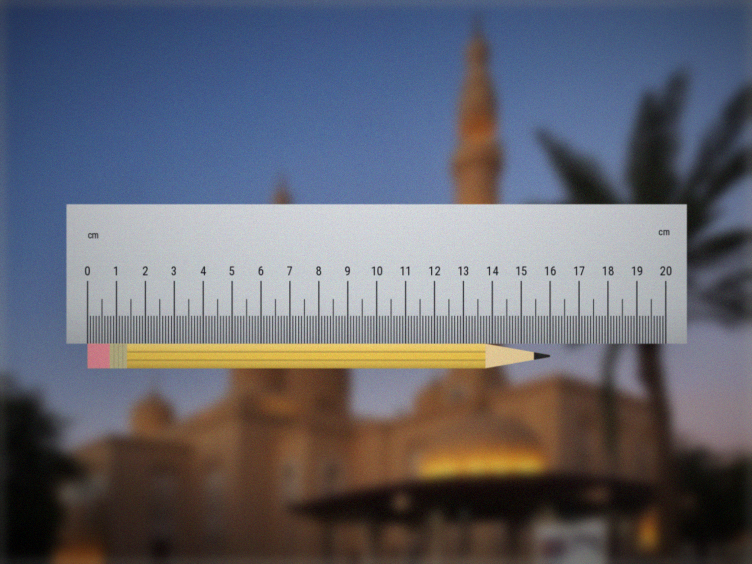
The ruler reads **16** cm
